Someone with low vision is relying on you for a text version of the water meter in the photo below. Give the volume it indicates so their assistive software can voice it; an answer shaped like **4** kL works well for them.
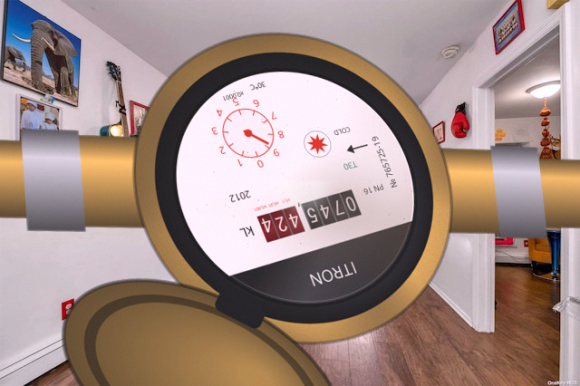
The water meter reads **745.4238** kL
